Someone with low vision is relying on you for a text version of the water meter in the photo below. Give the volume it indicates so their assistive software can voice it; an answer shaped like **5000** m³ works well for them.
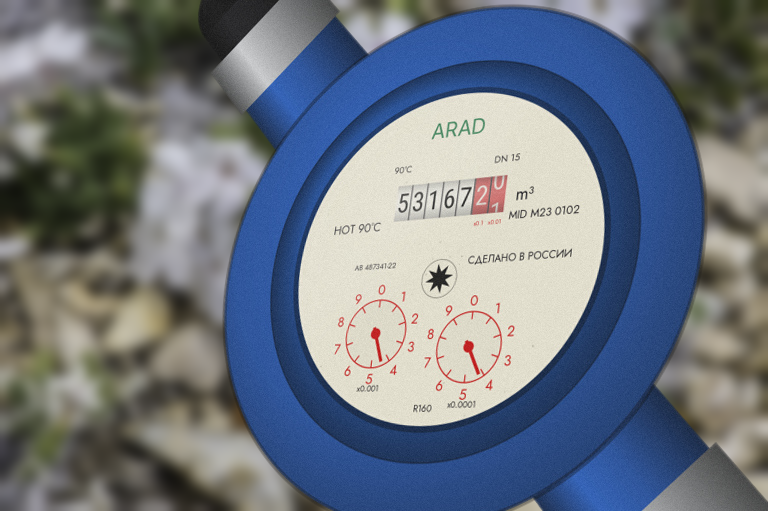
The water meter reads **53167.2044** m³
